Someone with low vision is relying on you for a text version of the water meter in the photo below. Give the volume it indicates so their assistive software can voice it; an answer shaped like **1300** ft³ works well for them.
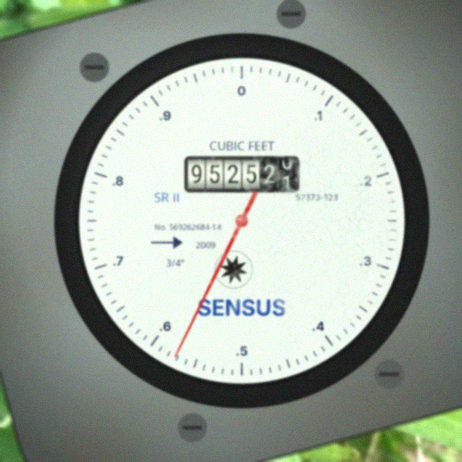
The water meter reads **952520.57** ft³
